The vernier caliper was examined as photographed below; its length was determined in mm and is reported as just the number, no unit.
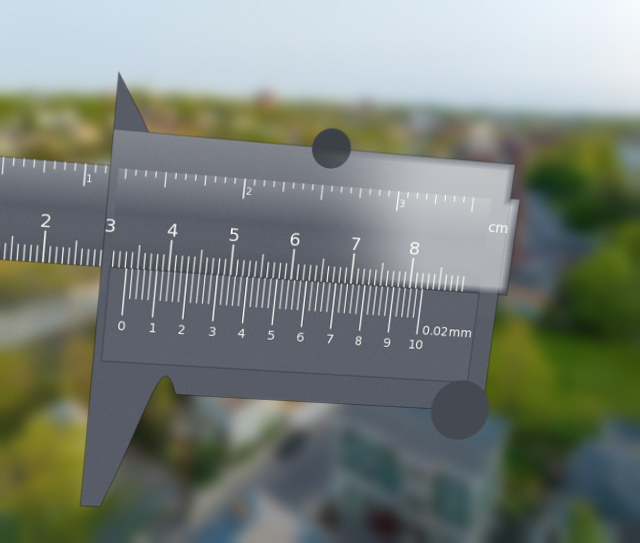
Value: 33.2
